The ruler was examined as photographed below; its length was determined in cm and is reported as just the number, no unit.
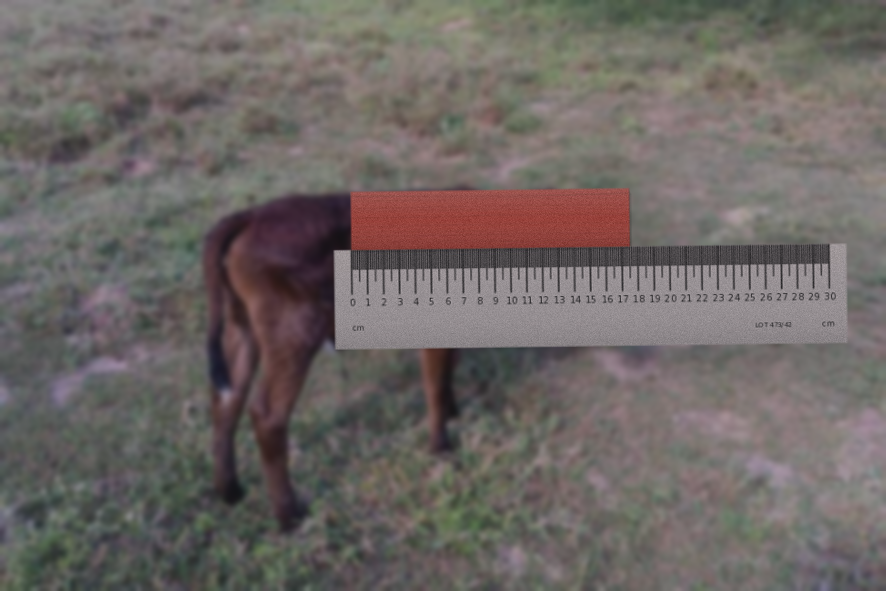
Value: 17.5
